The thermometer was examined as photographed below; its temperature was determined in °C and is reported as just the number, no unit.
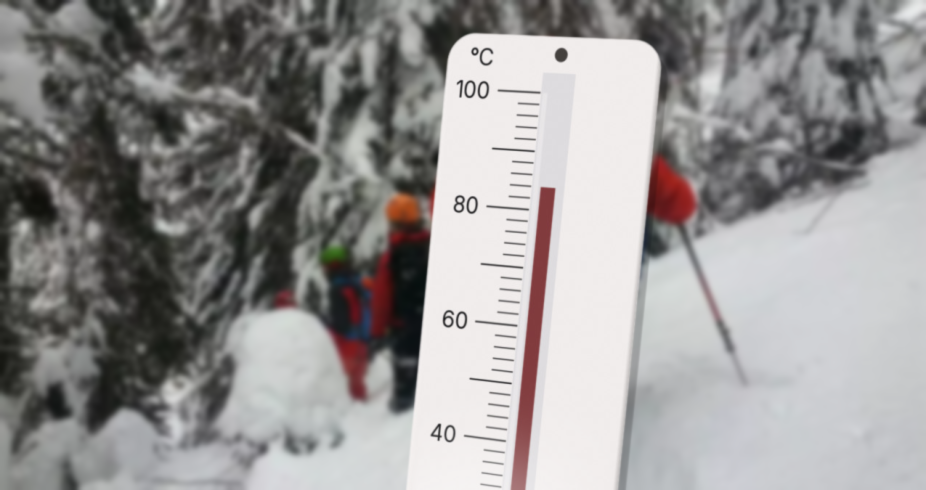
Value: 84
